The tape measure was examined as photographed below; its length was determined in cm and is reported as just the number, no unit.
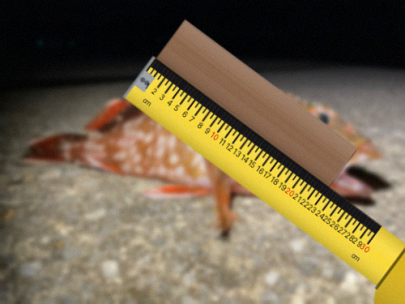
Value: 23
